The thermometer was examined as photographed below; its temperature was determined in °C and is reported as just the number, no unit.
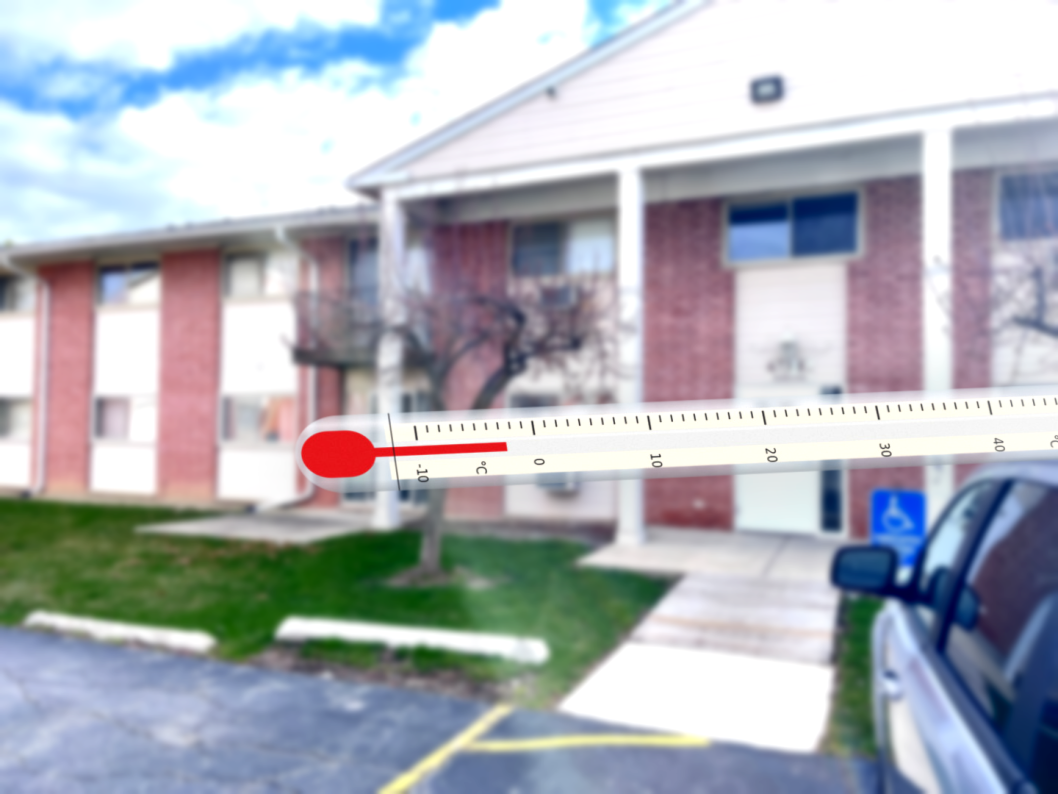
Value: -2.5
